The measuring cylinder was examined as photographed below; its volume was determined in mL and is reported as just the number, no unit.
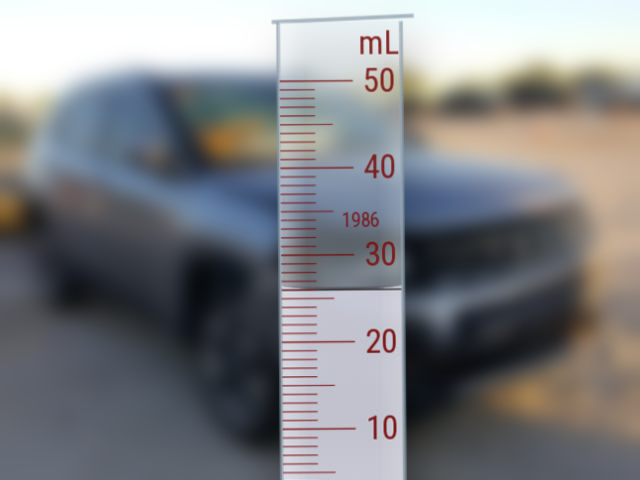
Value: 26
